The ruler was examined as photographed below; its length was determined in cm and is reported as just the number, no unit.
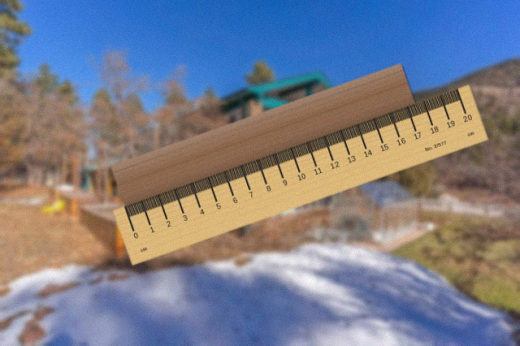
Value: 17.5
